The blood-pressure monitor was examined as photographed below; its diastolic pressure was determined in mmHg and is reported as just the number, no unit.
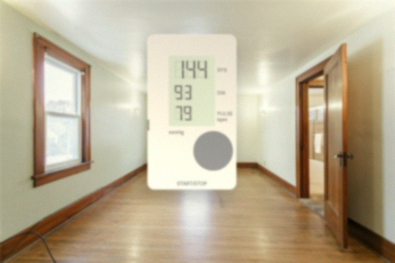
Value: 93
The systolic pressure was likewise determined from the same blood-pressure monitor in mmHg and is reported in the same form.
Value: 144
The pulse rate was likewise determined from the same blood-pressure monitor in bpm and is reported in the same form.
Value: 79
